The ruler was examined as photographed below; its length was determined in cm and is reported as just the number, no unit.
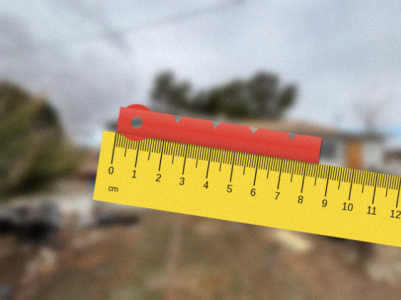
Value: 8.5
